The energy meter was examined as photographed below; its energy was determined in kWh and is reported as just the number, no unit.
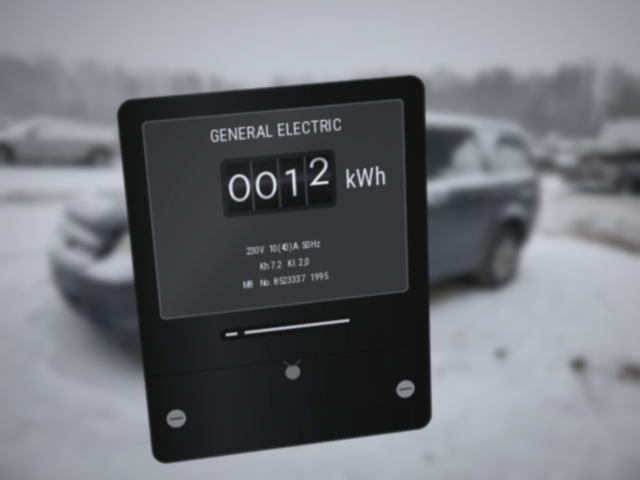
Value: 12
